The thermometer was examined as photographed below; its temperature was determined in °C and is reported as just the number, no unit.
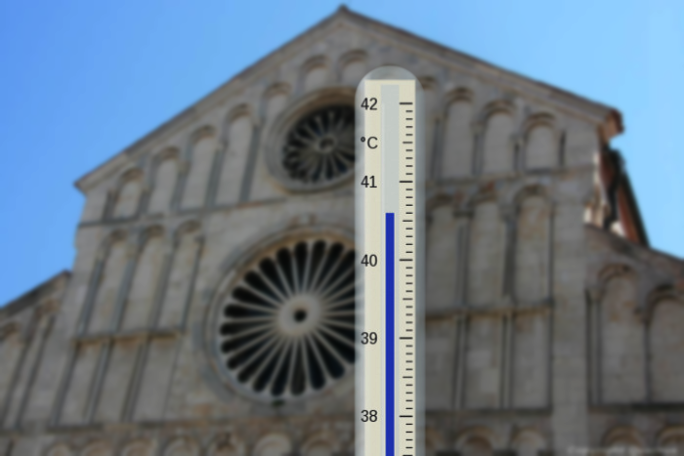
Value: 40.6
